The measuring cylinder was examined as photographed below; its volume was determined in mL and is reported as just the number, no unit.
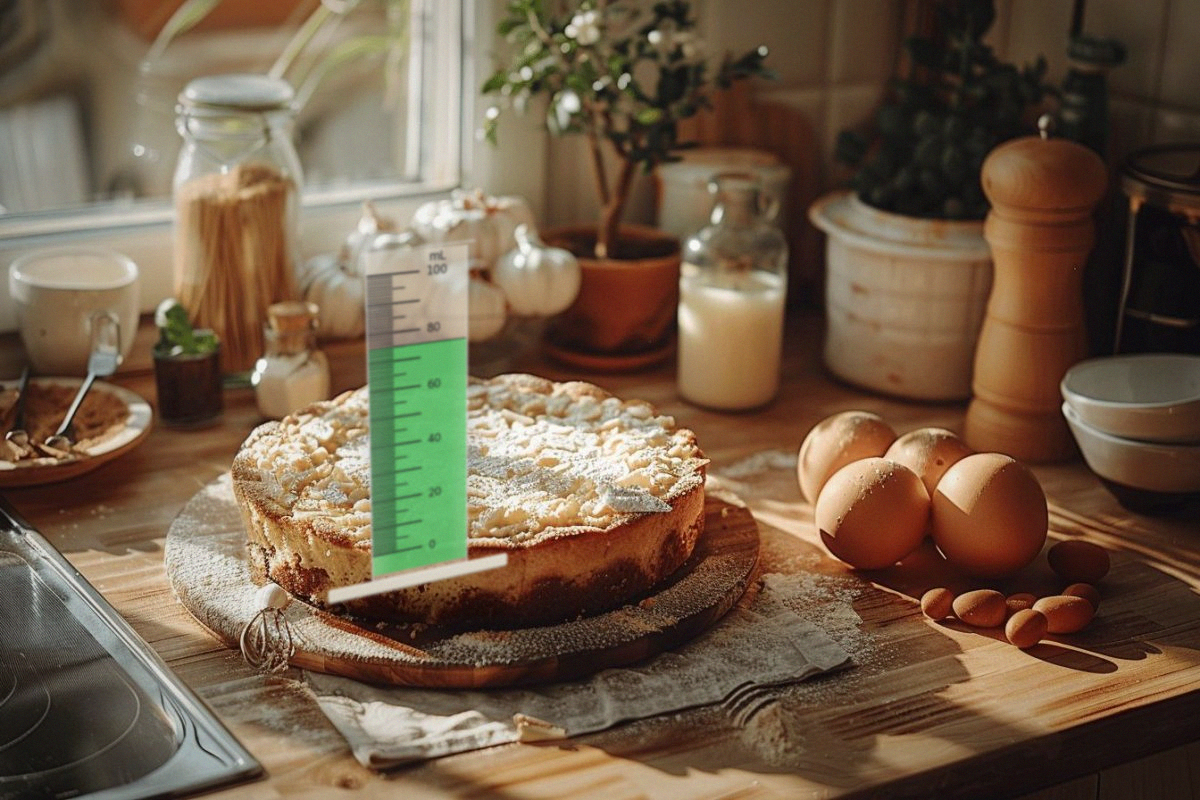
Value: 75
